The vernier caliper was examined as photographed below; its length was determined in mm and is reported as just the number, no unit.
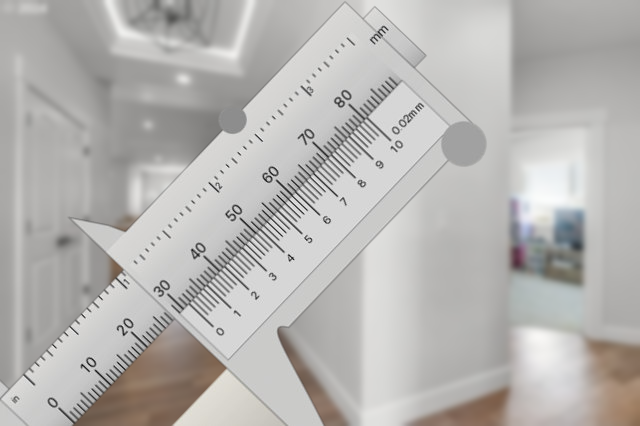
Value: 31.5
